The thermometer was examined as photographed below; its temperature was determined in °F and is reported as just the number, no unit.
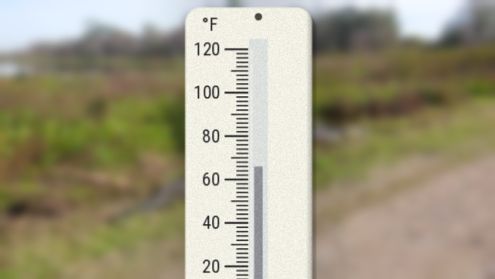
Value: 66
